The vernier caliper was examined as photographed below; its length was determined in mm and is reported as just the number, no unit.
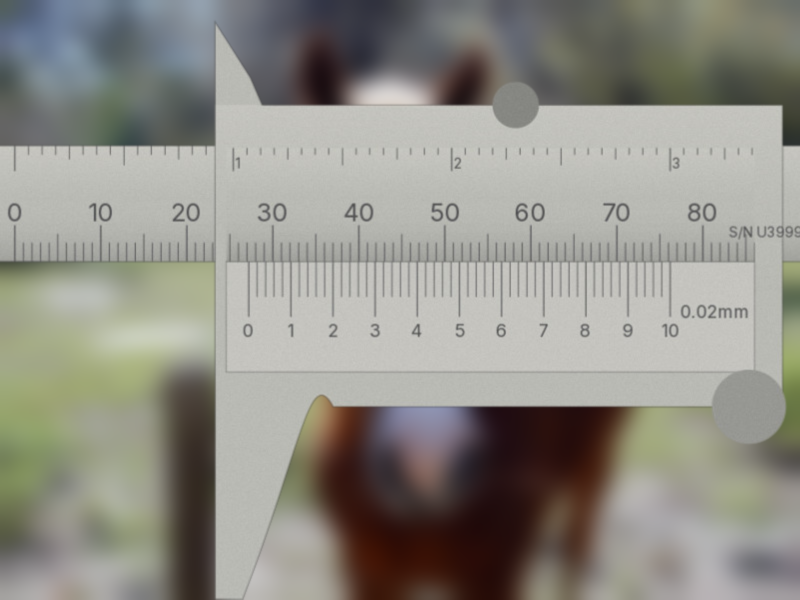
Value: 27.2
